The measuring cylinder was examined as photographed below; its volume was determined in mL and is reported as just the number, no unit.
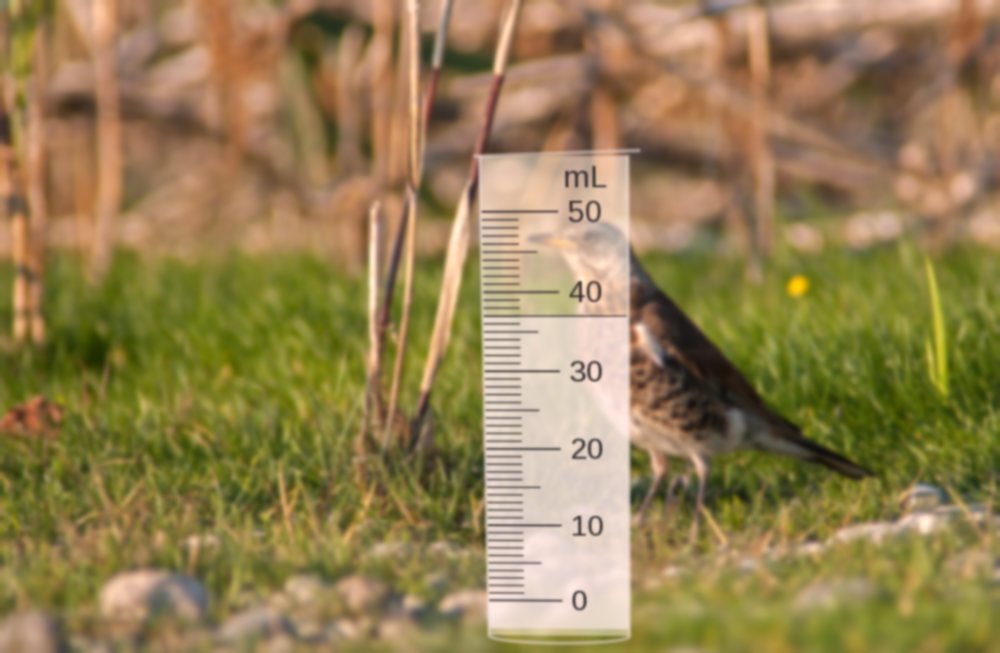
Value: 37
